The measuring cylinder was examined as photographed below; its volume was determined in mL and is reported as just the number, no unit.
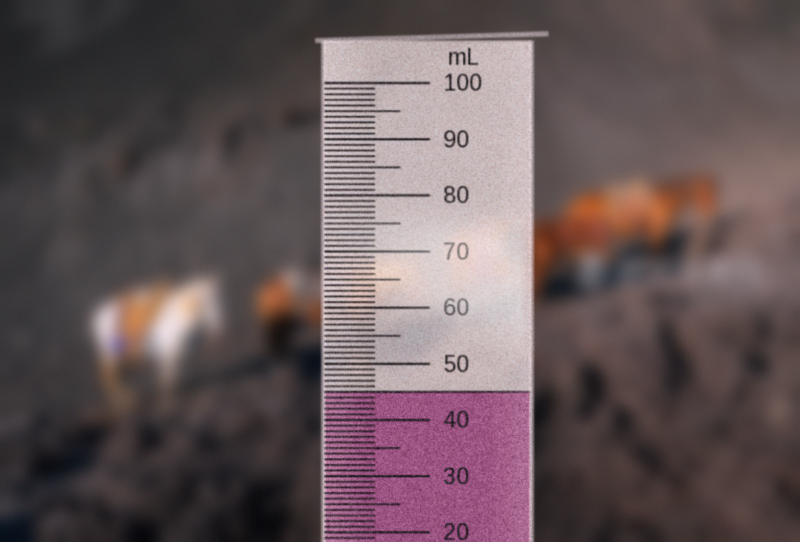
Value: 45
